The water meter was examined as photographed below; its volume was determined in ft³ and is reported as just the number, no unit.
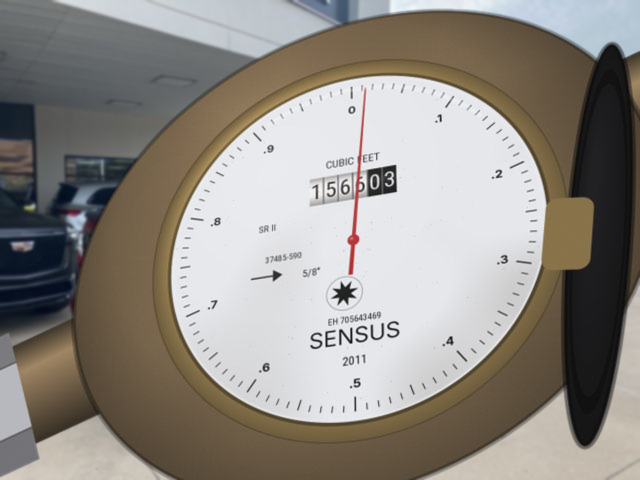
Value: 156603.01
